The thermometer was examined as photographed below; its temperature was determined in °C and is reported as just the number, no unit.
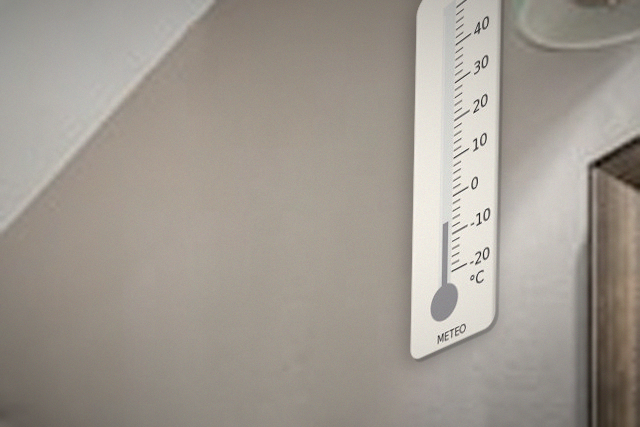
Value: -6
